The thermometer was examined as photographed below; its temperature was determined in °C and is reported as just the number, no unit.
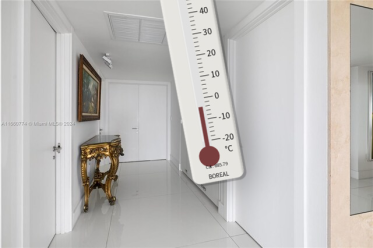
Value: -4
